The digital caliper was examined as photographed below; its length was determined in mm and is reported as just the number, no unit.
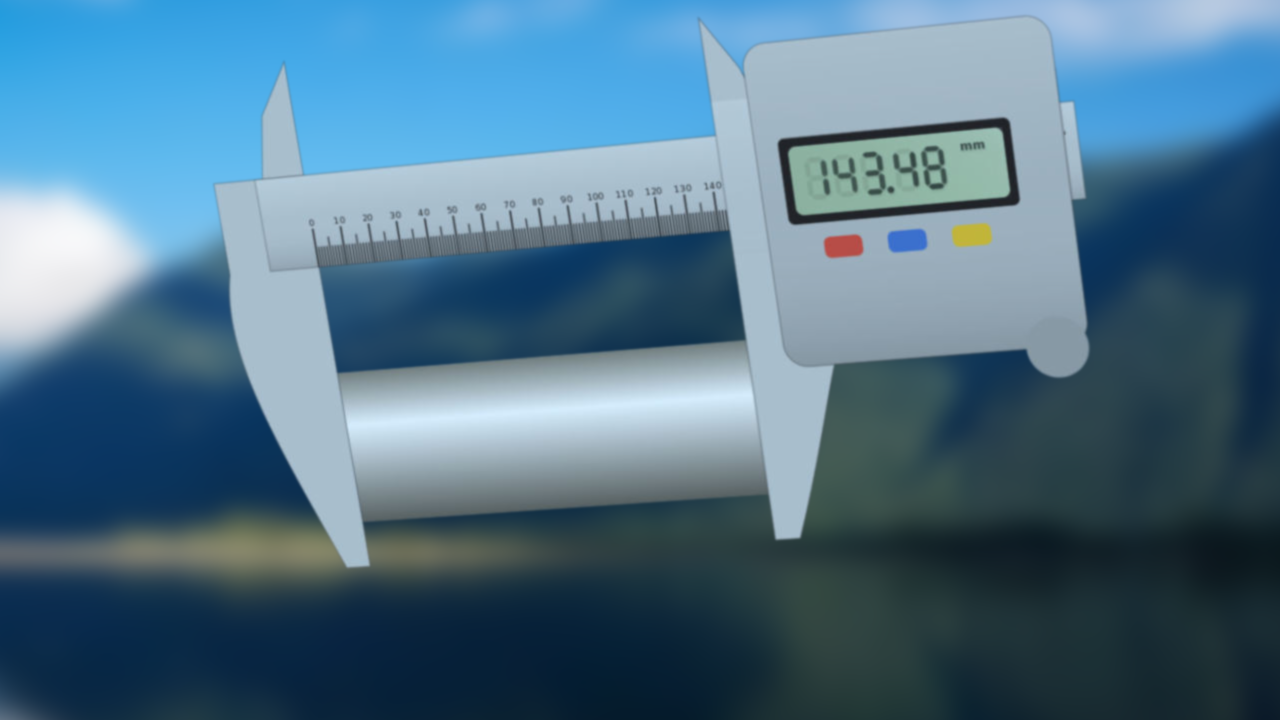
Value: 143.48
